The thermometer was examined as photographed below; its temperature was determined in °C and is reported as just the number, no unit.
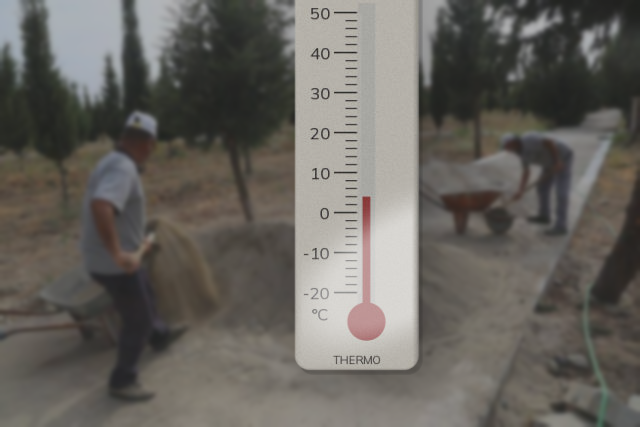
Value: 4
